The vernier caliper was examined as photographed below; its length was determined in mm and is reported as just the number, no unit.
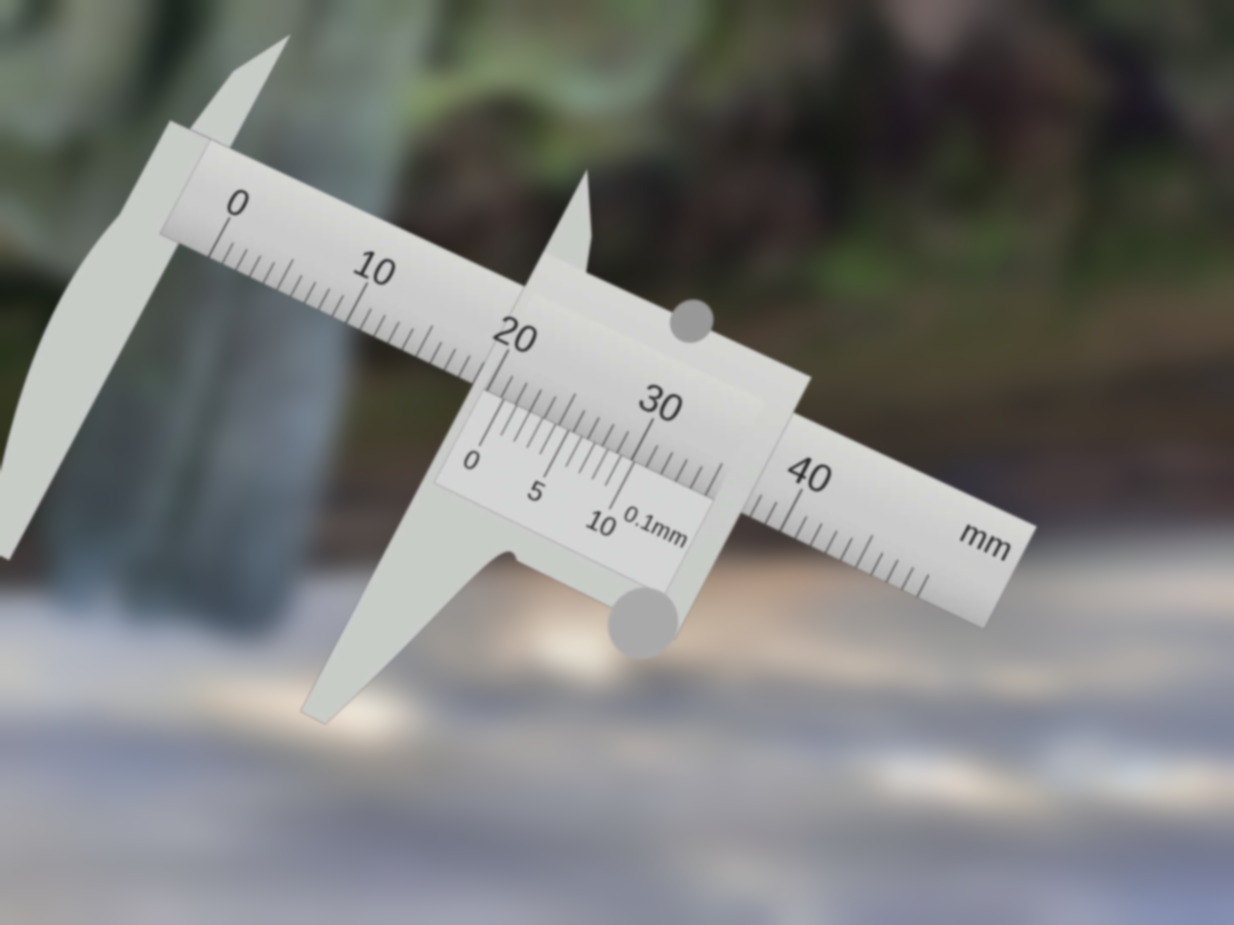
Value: 21.2
